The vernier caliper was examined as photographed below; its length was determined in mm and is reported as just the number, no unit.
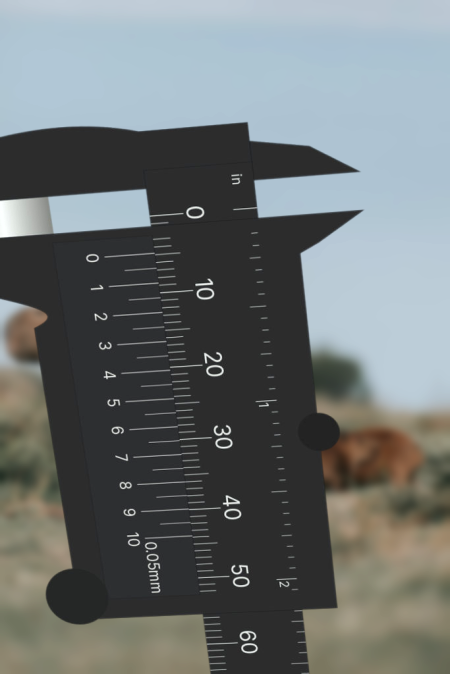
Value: 4.8
